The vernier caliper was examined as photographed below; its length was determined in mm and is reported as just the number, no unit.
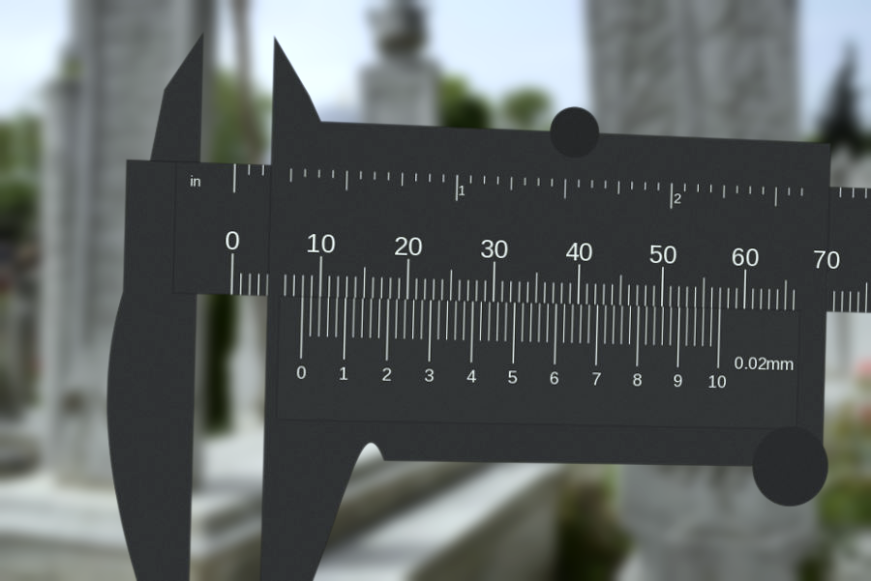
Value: 8.0
